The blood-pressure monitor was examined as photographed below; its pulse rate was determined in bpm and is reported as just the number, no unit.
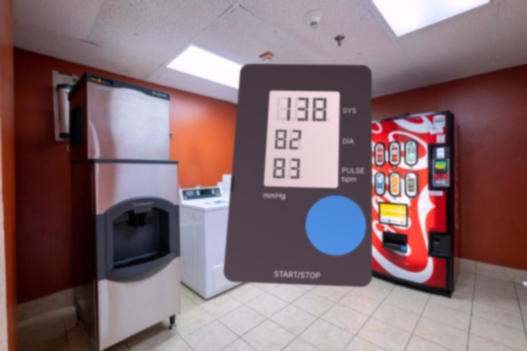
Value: 83
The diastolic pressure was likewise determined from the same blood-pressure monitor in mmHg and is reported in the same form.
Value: 82
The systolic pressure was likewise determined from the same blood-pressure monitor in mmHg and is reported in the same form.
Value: 138
